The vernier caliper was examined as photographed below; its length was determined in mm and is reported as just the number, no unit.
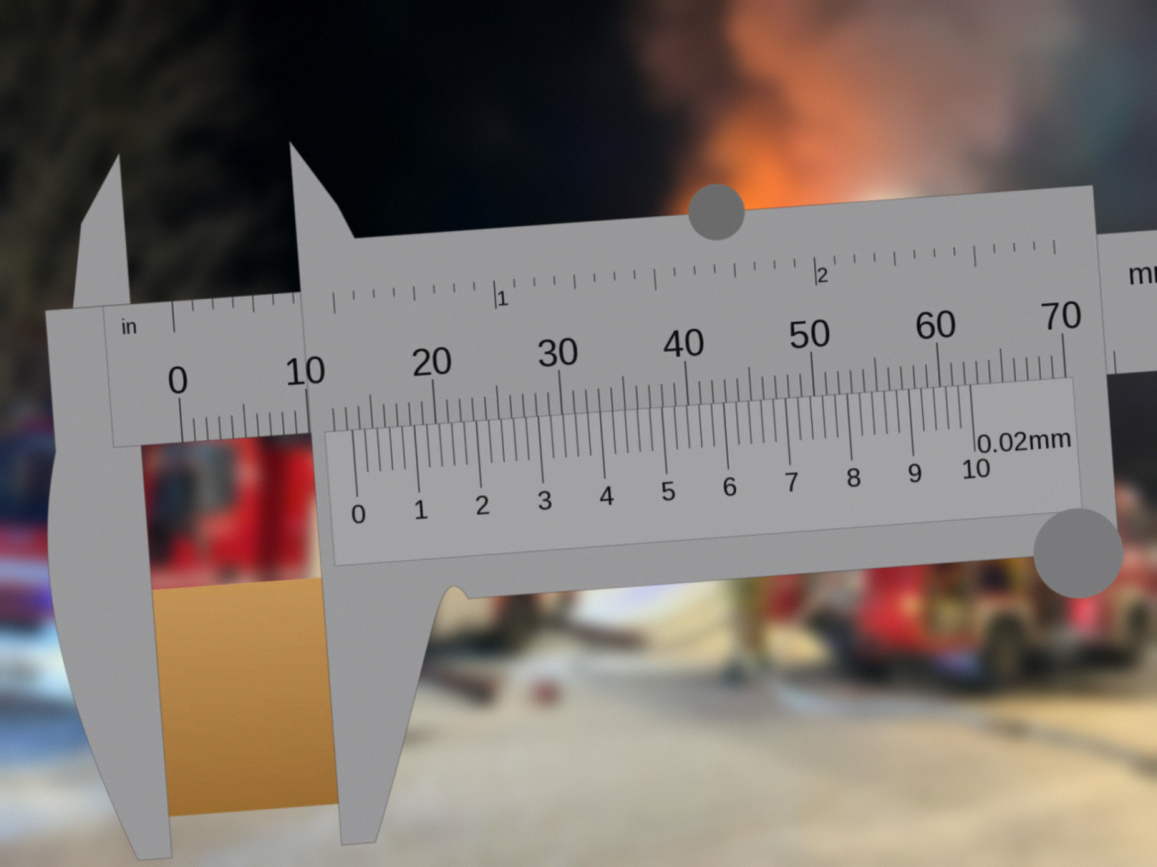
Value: 13.4
